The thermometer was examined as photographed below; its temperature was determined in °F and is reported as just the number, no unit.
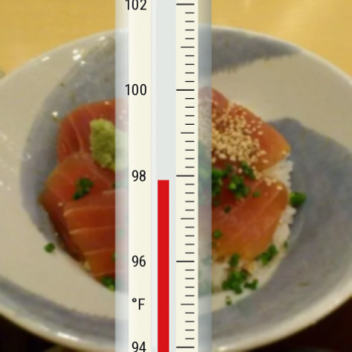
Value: 97.9
